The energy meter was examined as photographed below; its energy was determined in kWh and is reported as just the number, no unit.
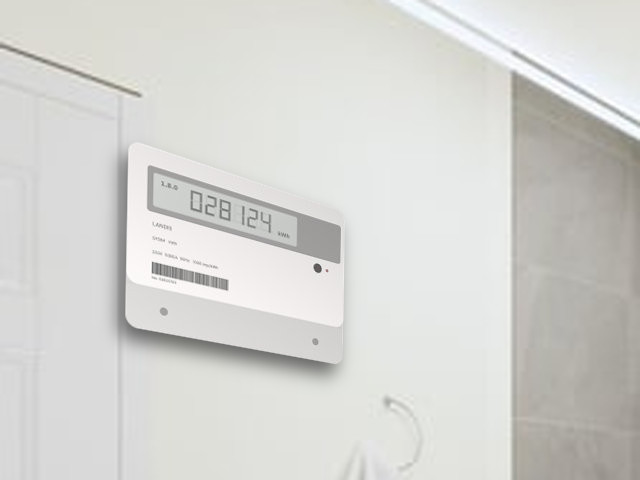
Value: 28124
